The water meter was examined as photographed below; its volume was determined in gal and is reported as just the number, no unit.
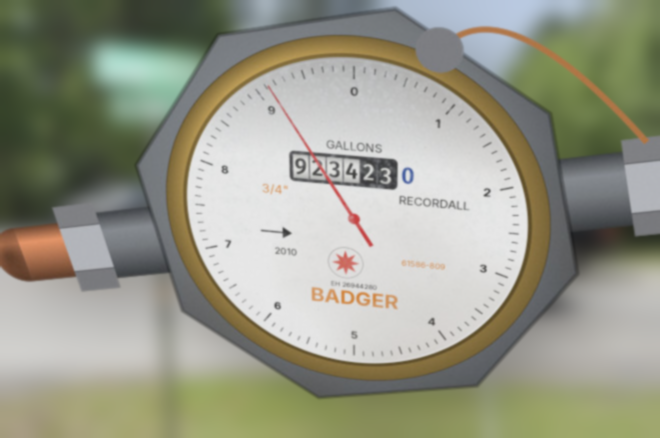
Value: 9234229.1
